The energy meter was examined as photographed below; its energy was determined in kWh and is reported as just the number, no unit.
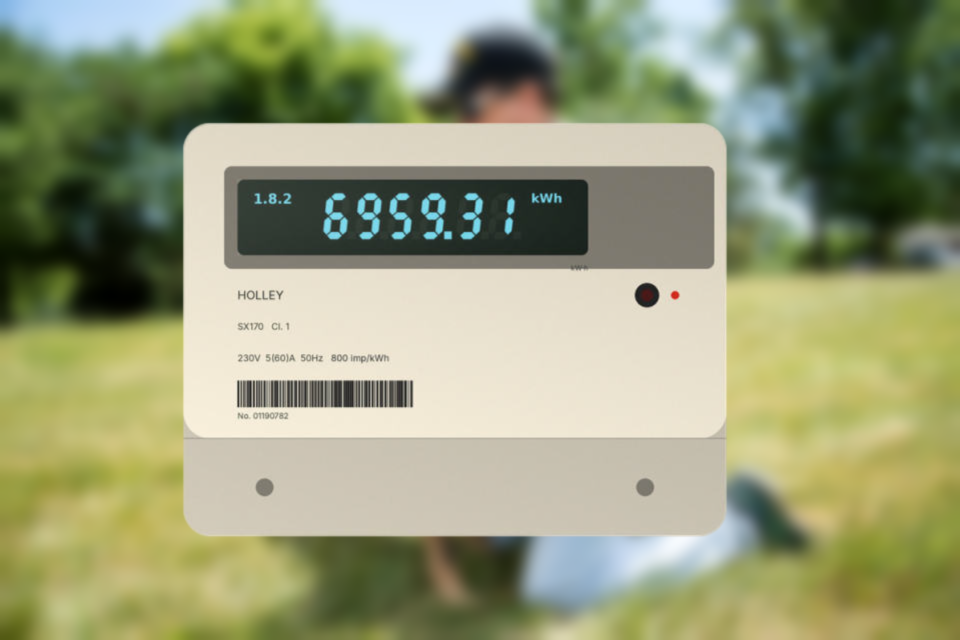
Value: 6959.31
